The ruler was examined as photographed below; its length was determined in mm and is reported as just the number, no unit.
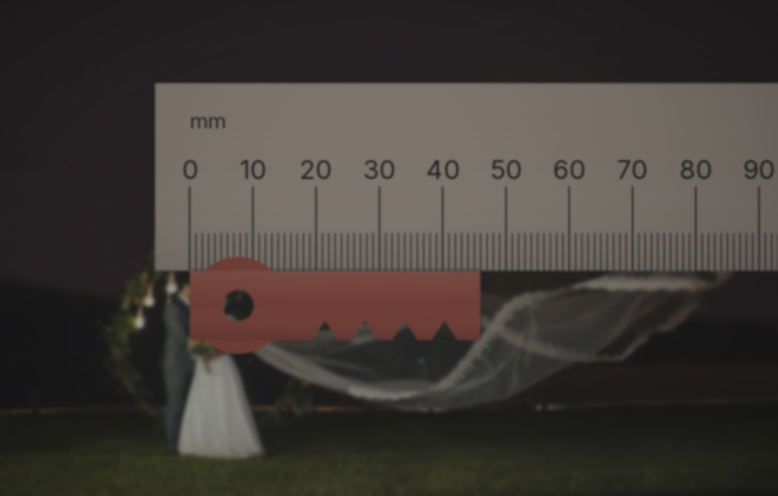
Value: 46
